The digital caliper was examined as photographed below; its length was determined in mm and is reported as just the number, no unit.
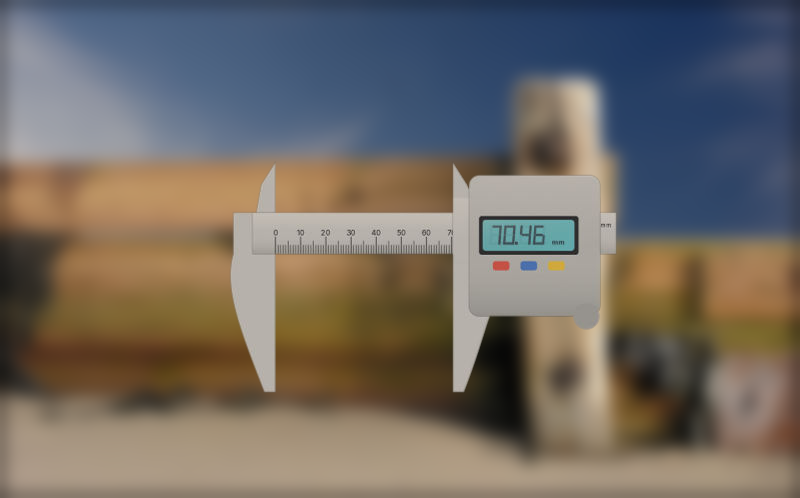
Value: 70.46
